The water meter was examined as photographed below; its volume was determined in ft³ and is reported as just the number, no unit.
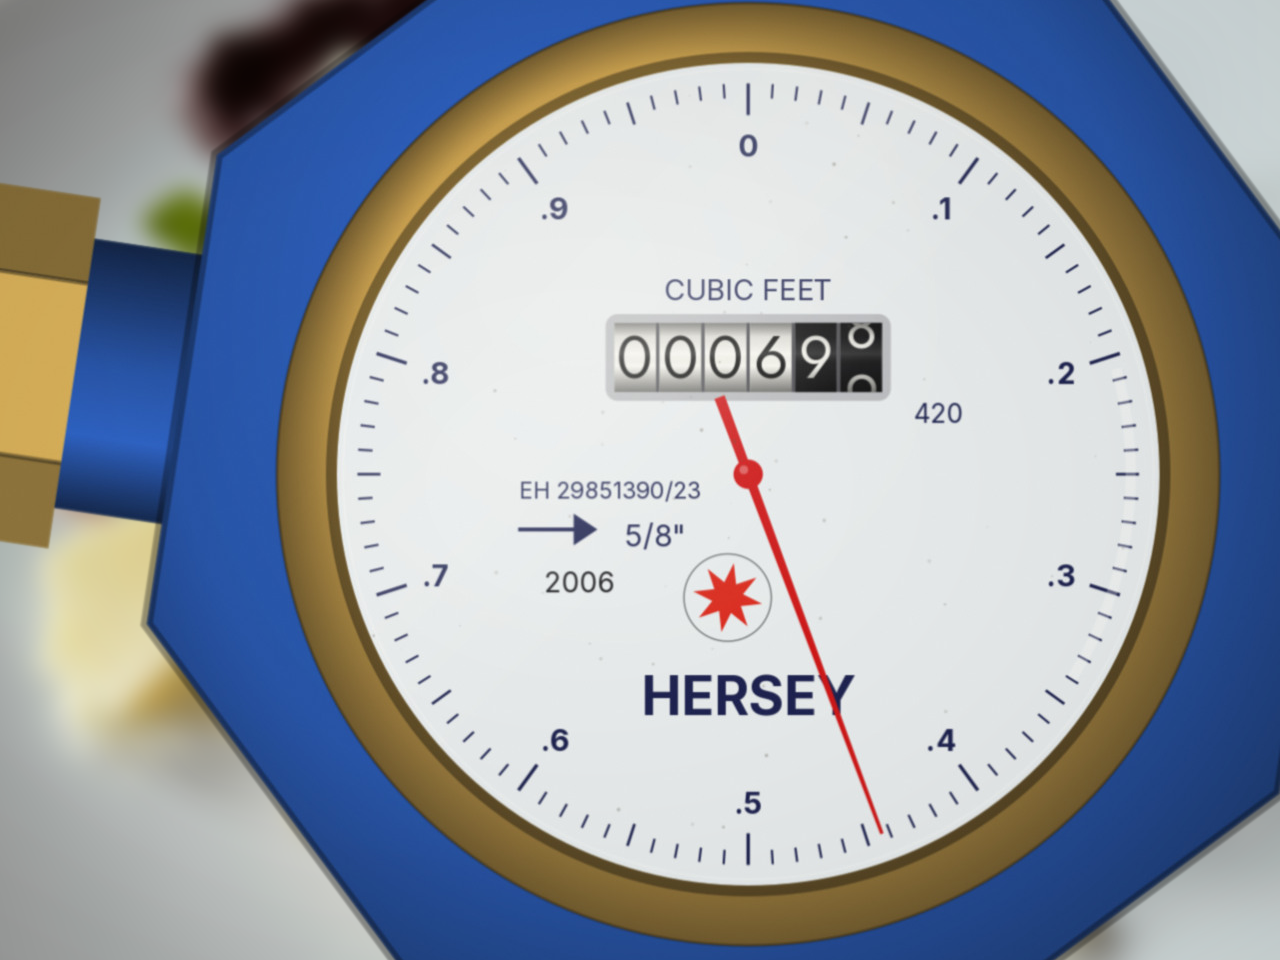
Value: 698.44
